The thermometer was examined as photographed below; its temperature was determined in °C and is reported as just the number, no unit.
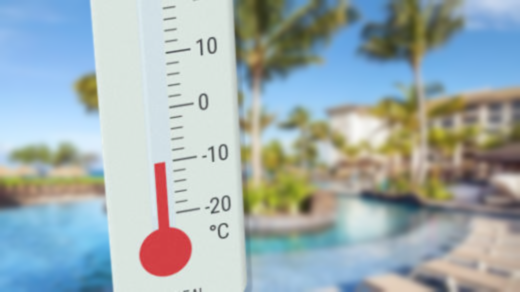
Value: -10
